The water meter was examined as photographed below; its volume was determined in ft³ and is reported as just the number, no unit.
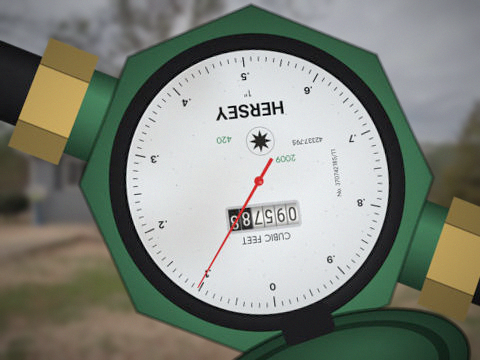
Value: 95788.10
